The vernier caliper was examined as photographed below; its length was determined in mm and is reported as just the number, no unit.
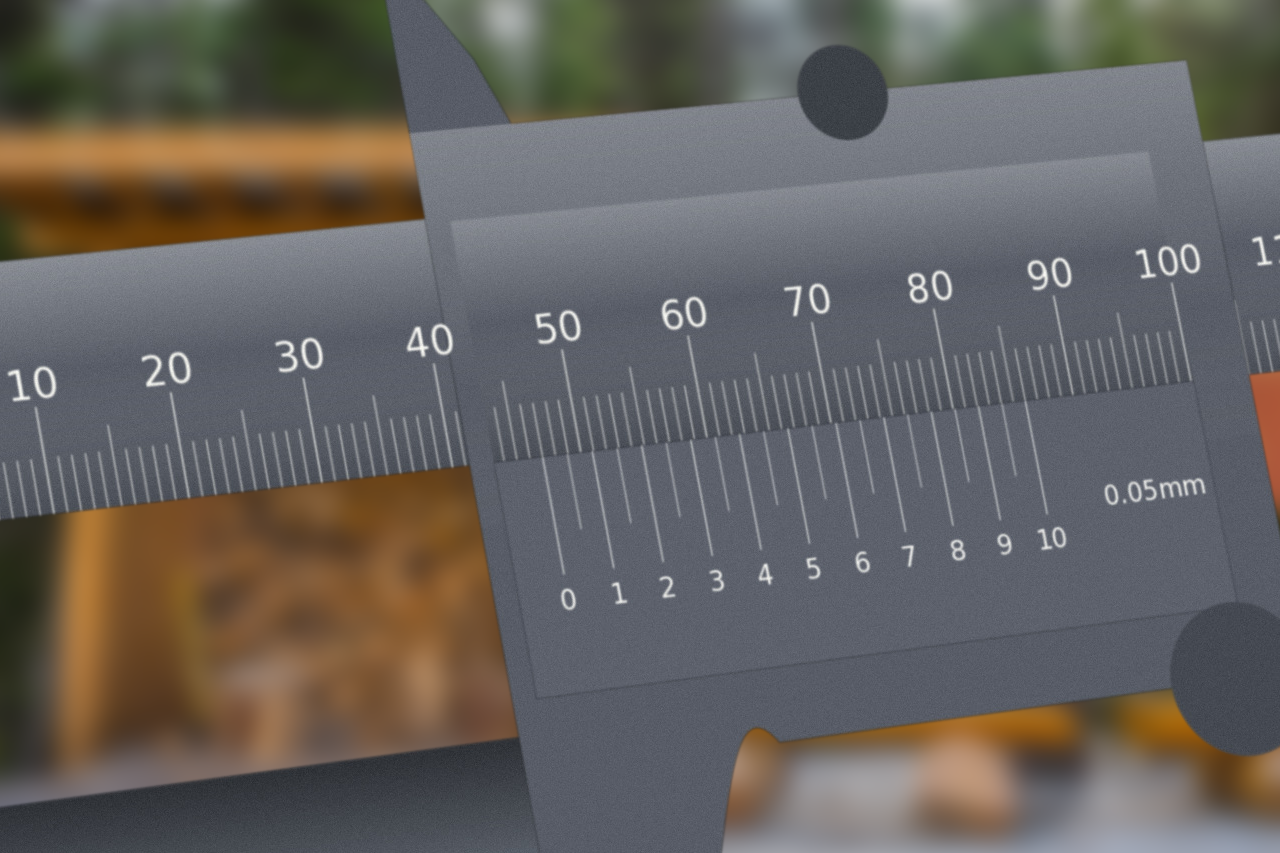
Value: 47.0
